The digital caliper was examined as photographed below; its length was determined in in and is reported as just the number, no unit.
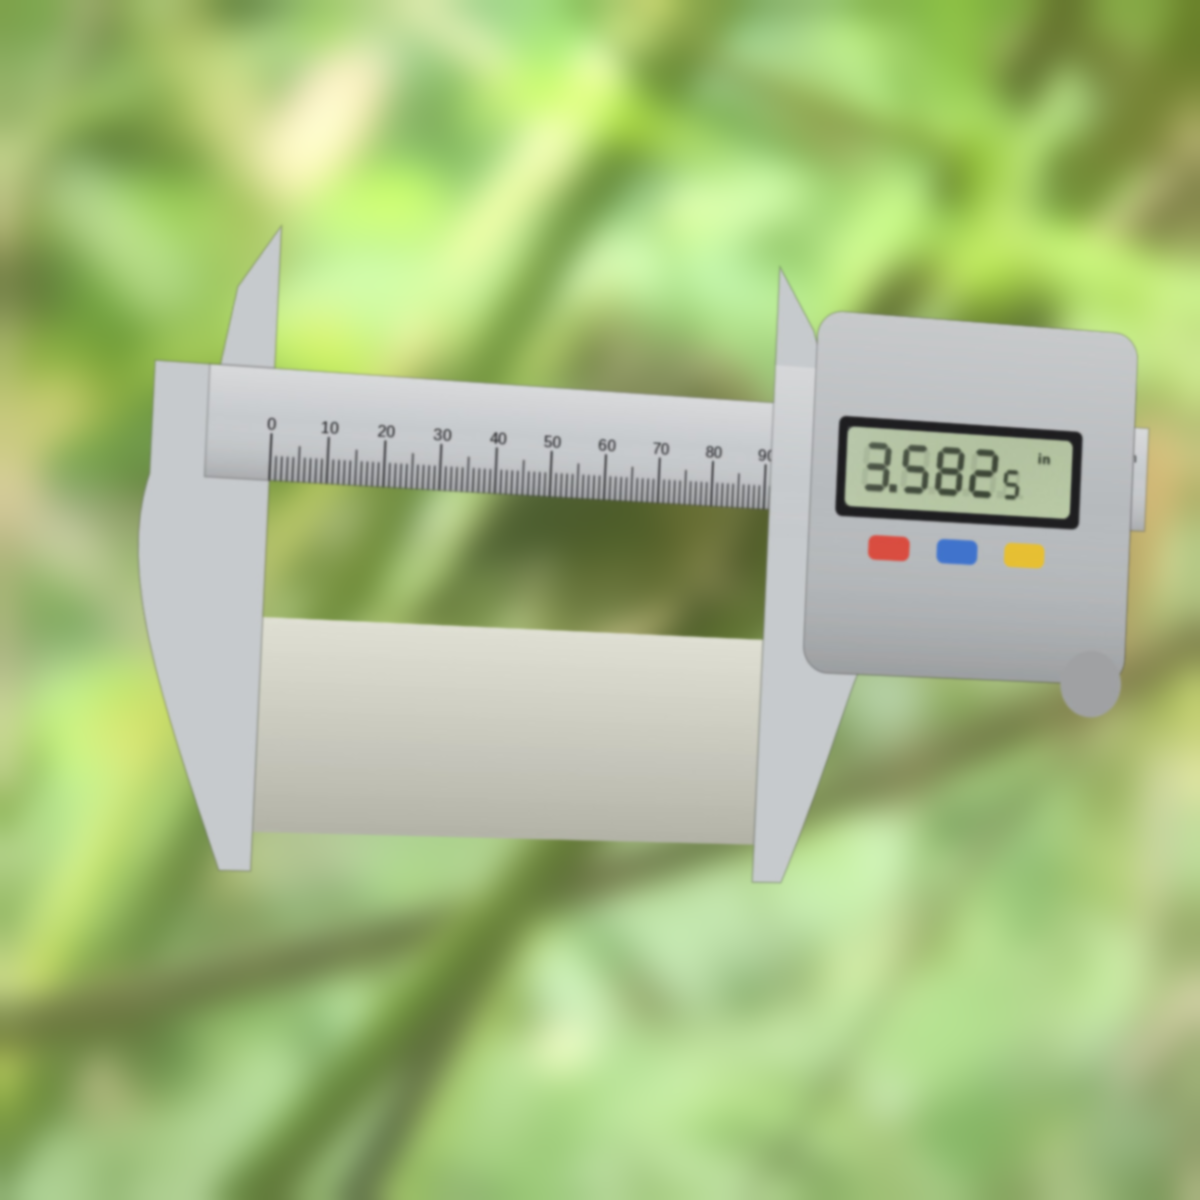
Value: 3.5825
